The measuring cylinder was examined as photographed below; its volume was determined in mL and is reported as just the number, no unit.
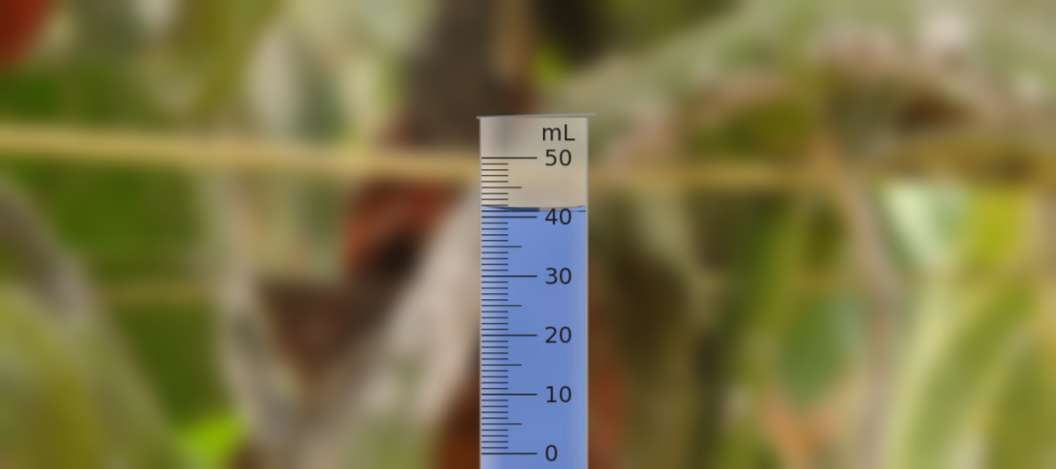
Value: 41
